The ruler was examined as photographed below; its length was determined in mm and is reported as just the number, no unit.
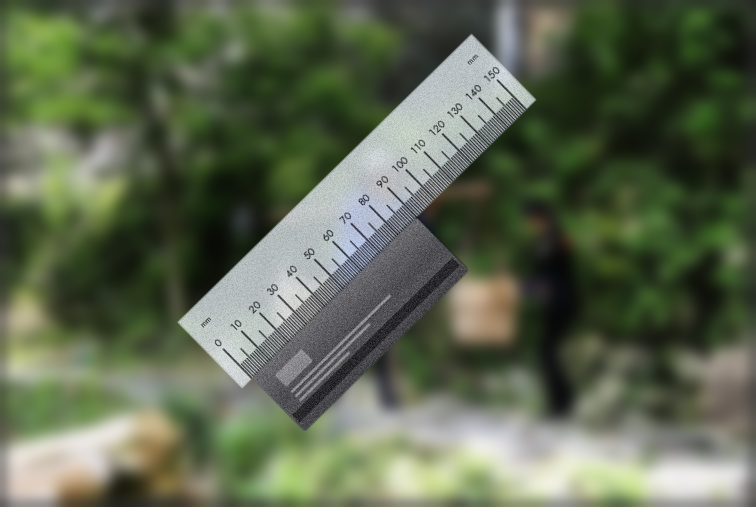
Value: 90
